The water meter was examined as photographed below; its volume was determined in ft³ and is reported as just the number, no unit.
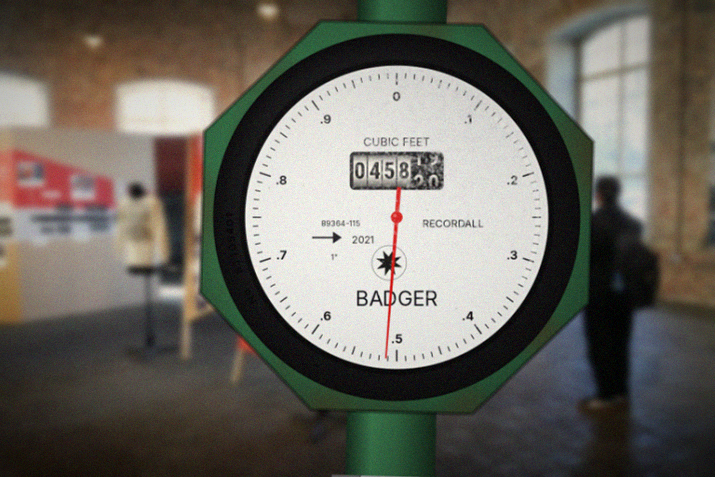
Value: 45819.51
